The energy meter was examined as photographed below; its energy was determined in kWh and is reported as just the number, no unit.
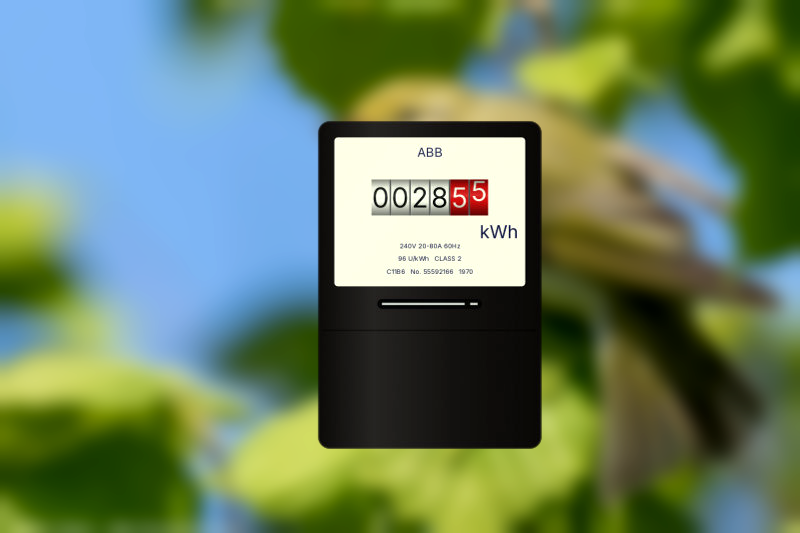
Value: 28.55
